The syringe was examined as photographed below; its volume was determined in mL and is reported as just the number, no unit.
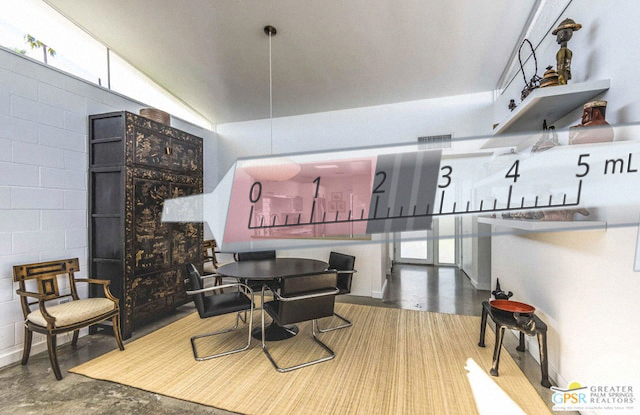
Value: 1.9
